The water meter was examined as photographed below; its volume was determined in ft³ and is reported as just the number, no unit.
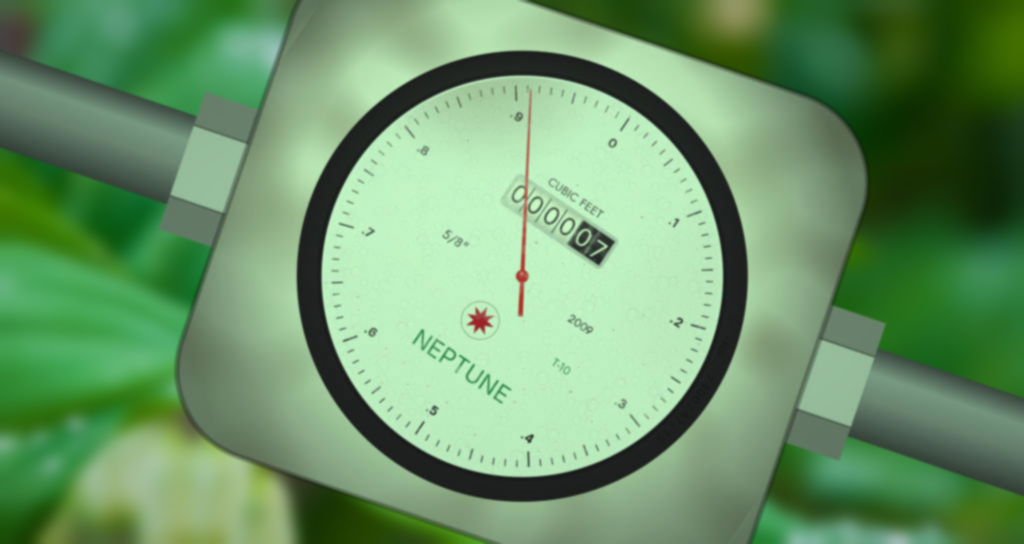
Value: 6.91
